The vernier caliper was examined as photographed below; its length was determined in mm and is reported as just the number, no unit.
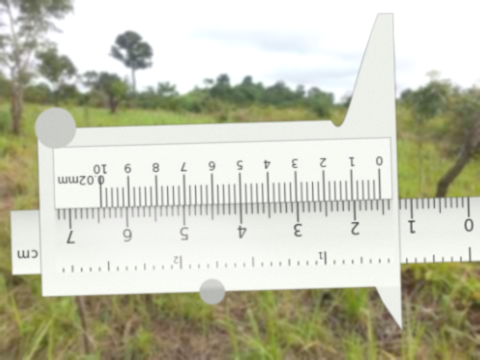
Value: 15.5
